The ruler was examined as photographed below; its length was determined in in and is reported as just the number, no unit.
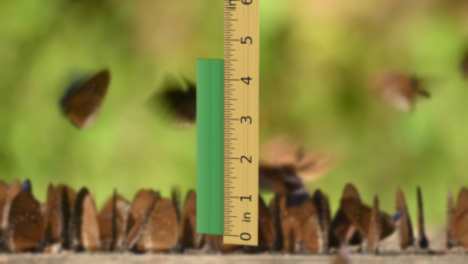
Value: 4.5
